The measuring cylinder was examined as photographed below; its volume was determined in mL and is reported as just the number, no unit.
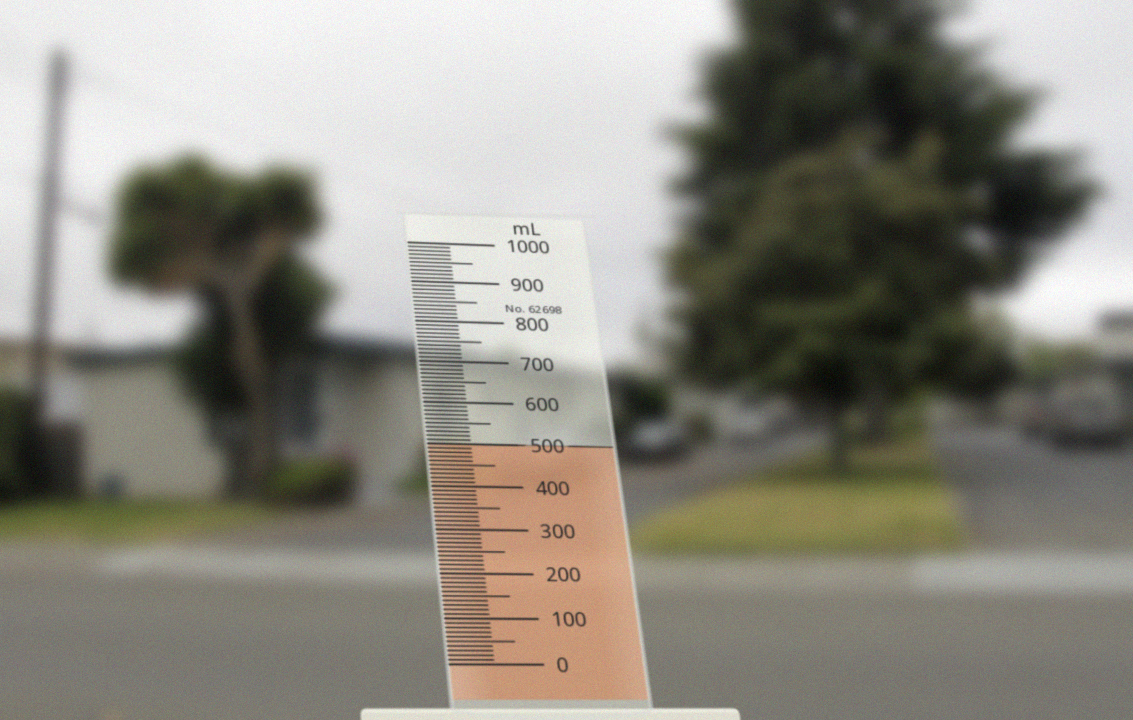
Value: 500
